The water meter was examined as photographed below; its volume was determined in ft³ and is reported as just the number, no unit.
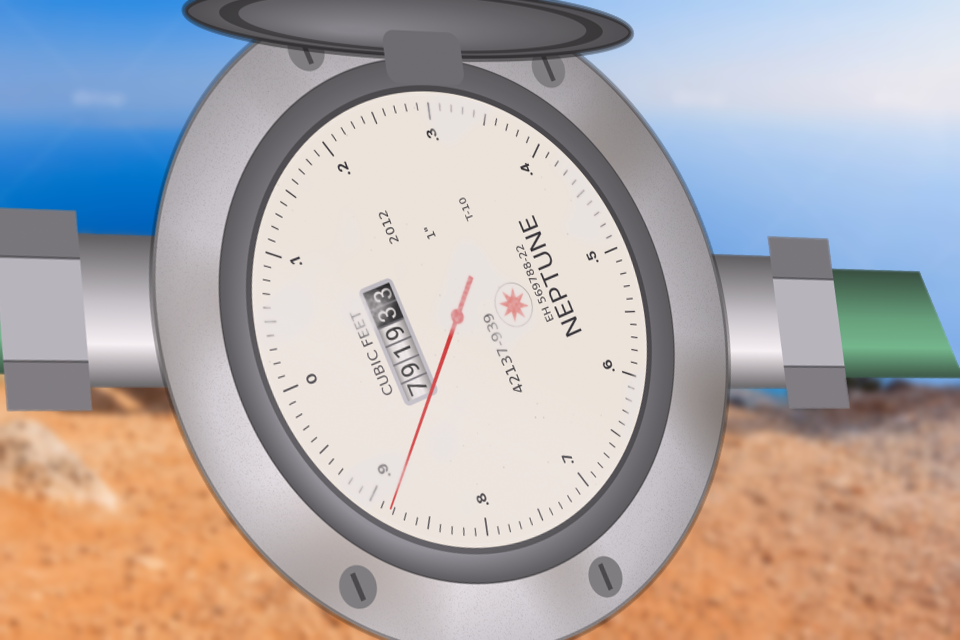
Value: 791932.88
